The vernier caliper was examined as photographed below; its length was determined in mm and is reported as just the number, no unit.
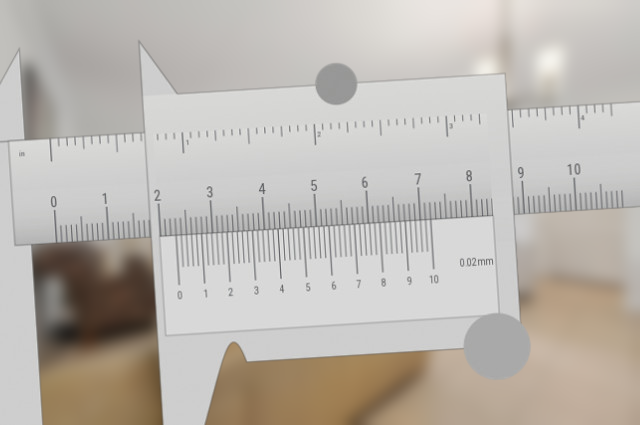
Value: 23.0
